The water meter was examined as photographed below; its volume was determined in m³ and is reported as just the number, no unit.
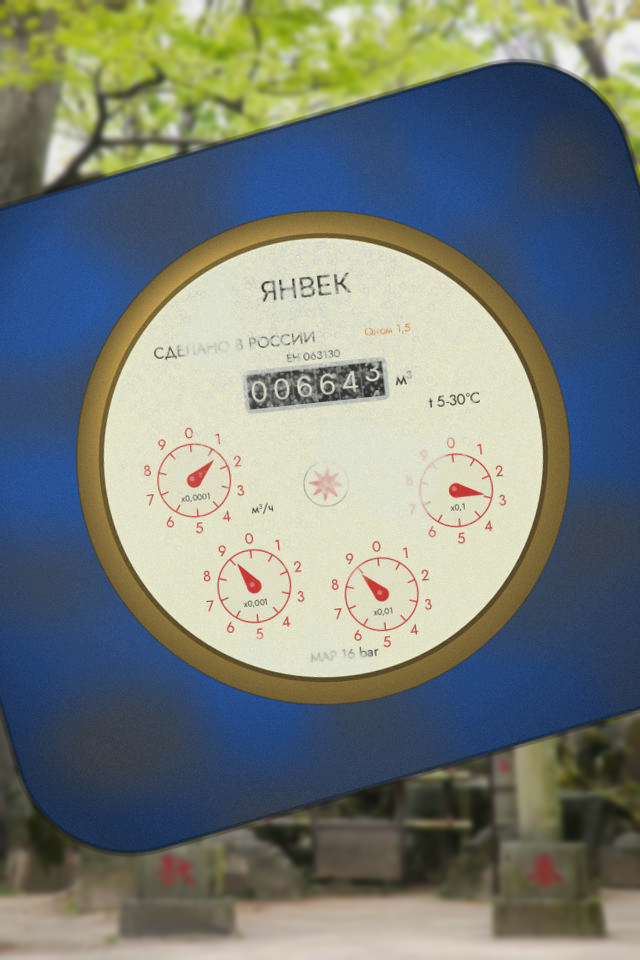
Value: 6643.2891
